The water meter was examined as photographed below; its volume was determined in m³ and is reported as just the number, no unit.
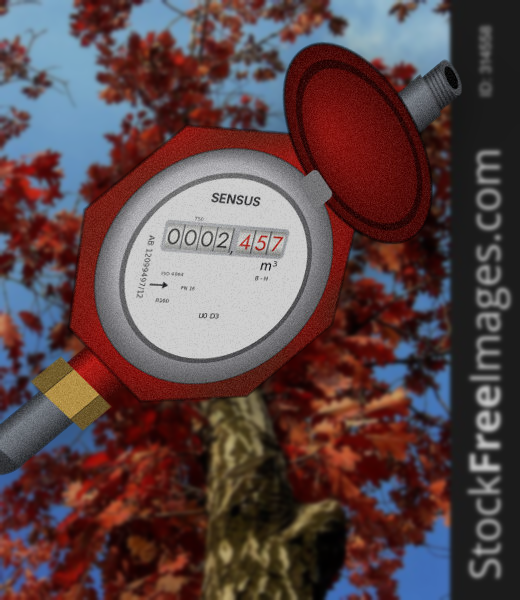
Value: 2.457
